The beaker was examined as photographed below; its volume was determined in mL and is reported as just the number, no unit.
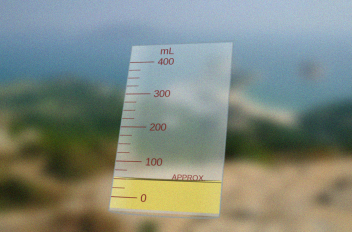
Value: 50
